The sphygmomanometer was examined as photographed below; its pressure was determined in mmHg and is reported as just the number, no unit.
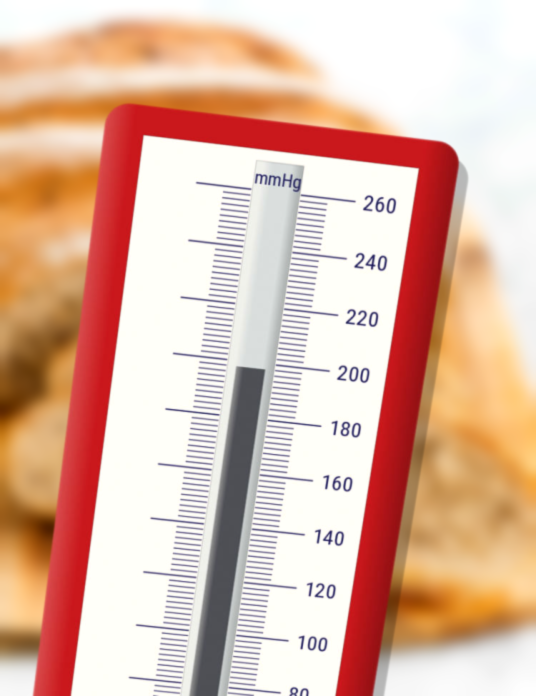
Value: 198
